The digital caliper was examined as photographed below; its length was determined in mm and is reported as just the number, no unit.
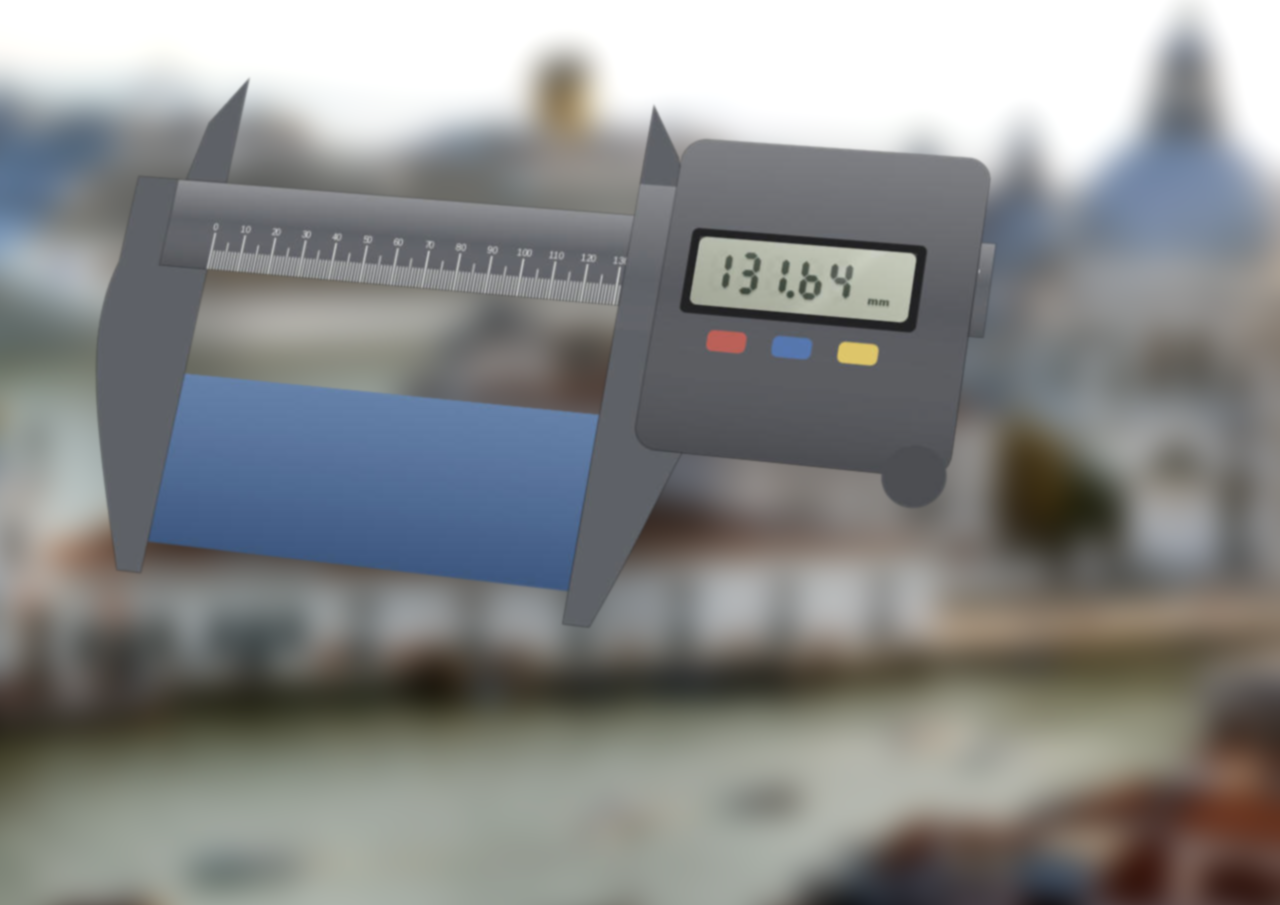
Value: 131.64
